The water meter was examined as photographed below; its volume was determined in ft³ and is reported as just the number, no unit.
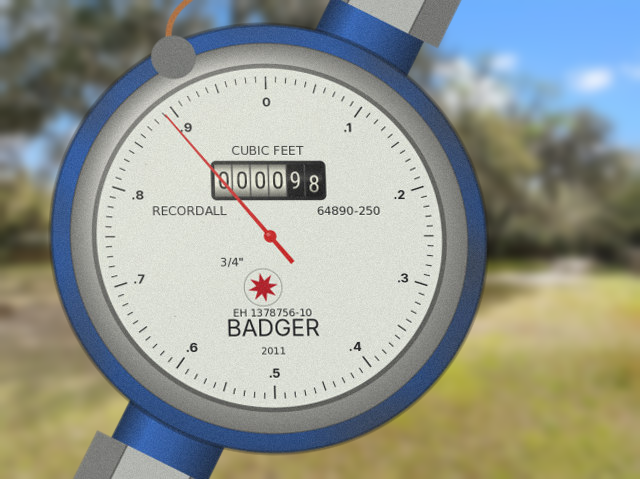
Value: 97.89
